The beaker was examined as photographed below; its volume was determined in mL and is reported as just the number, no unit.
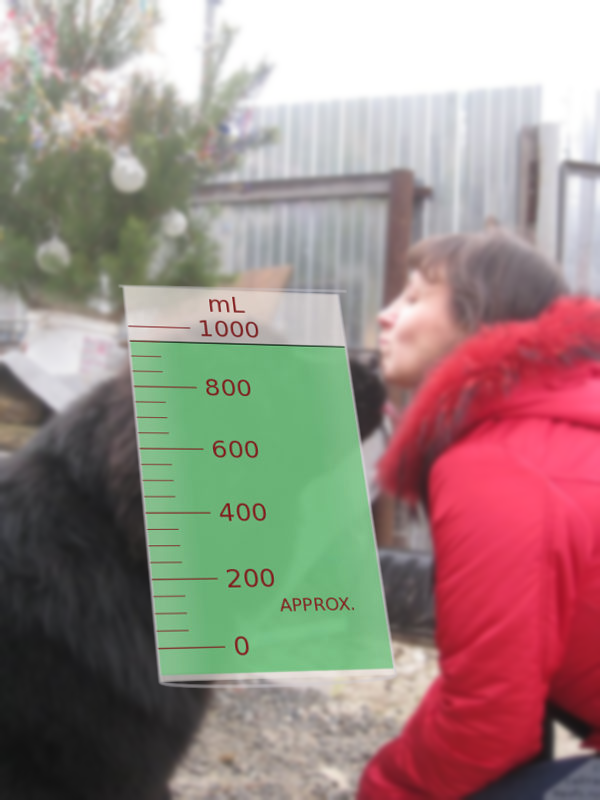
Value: 950
